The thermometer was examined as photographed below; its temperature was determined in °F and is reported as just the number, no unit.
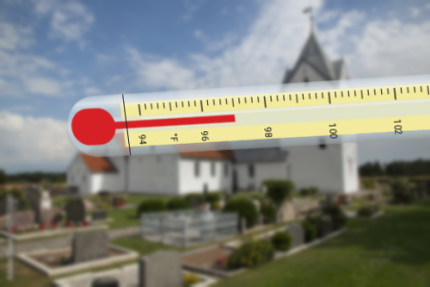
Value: 97
